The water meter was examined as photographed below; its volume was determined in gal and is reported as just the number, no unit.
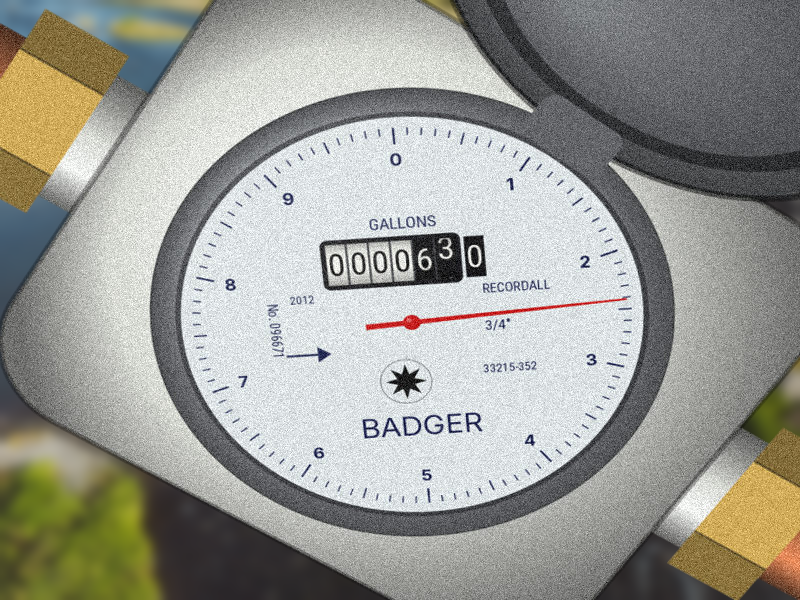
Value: 632.4
